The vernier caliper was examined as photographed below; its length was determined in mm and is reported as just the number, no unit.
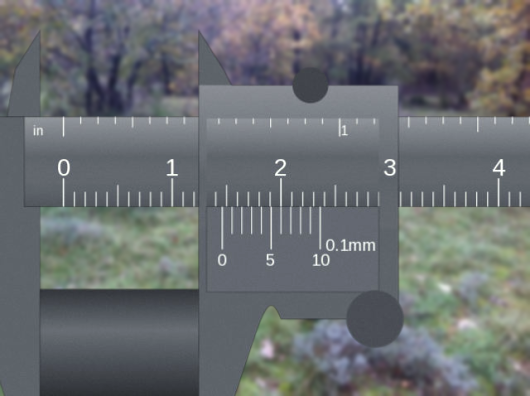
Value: 14.6
